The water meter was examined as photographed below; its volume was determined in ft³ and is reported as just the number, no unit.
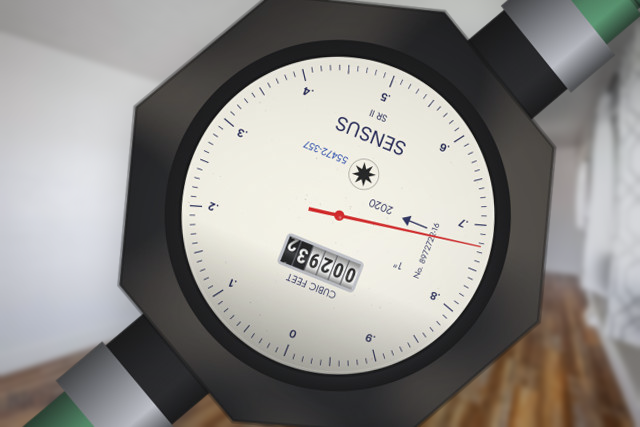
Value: 2931.72
